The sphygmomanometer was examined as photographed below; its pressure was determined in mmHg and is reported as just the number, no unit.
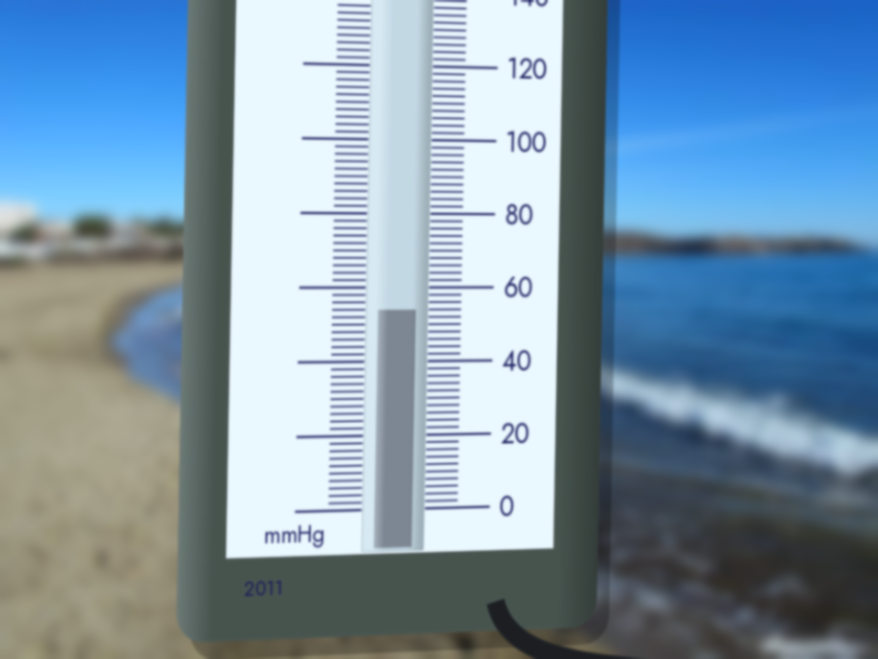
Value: 54
